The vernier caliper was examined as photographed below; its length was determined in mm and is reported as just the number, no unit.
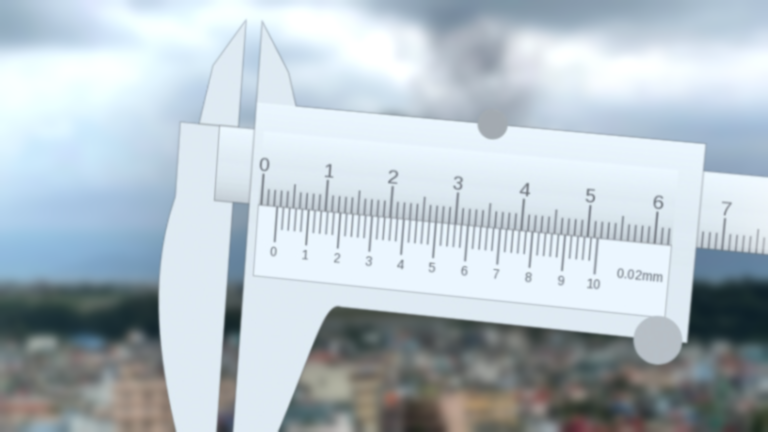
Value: 2.5
